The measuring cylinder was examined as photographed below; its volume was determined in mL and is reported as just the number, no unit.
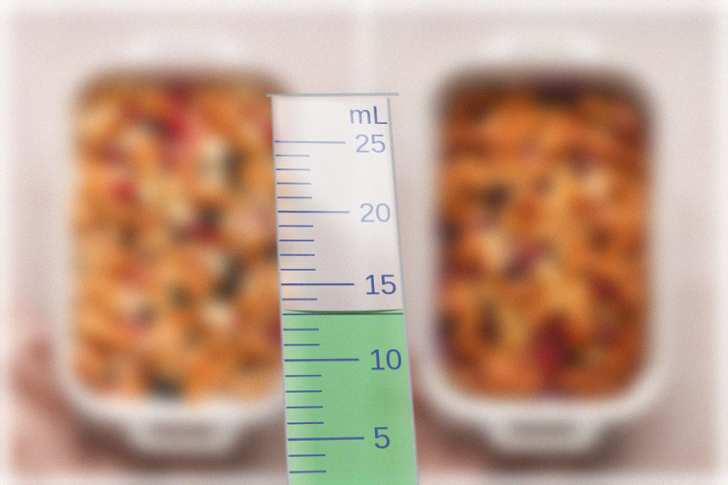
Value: 13
